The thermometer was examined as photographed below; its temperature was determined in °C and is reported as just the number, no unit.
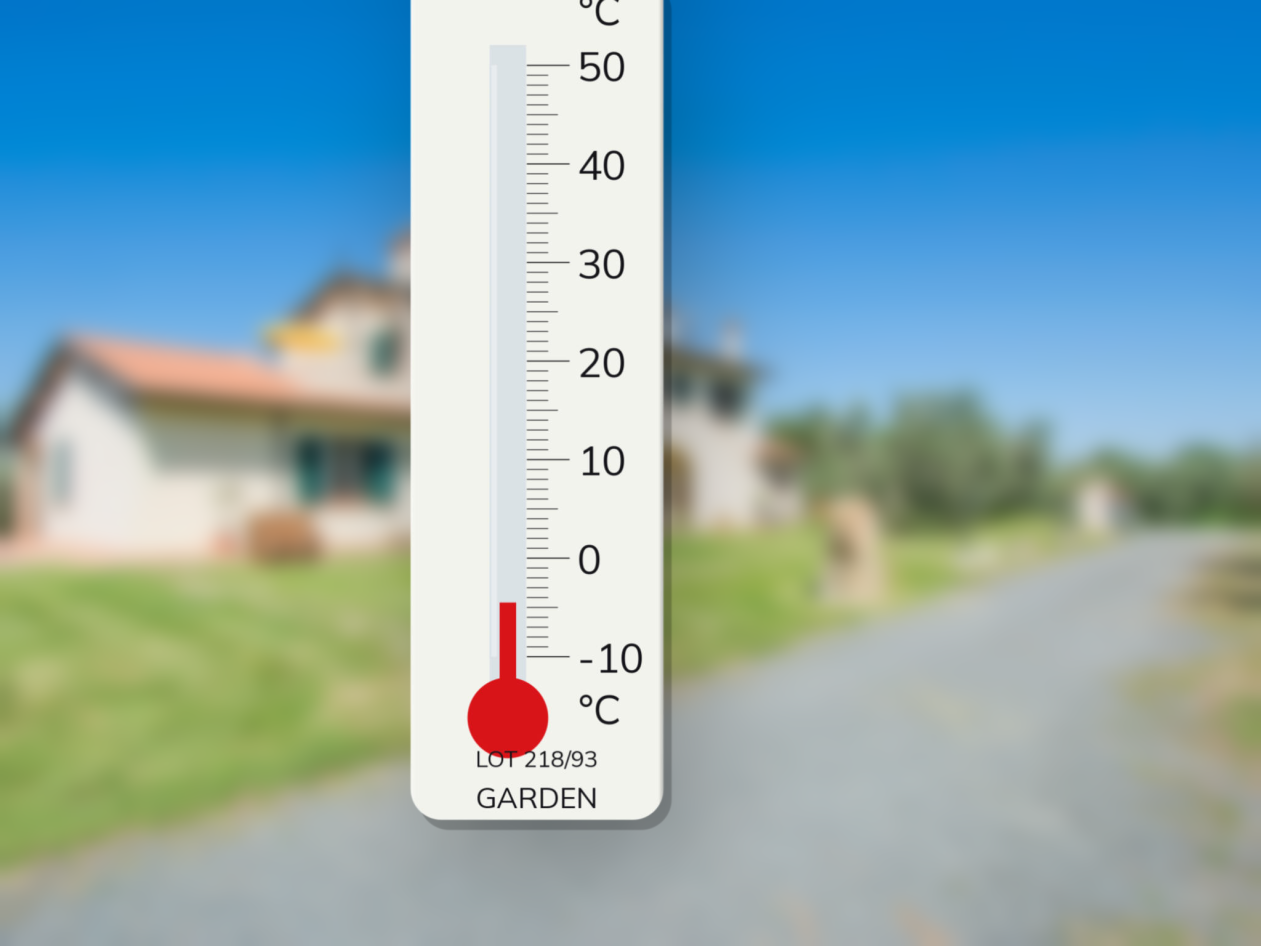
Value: -4.5
